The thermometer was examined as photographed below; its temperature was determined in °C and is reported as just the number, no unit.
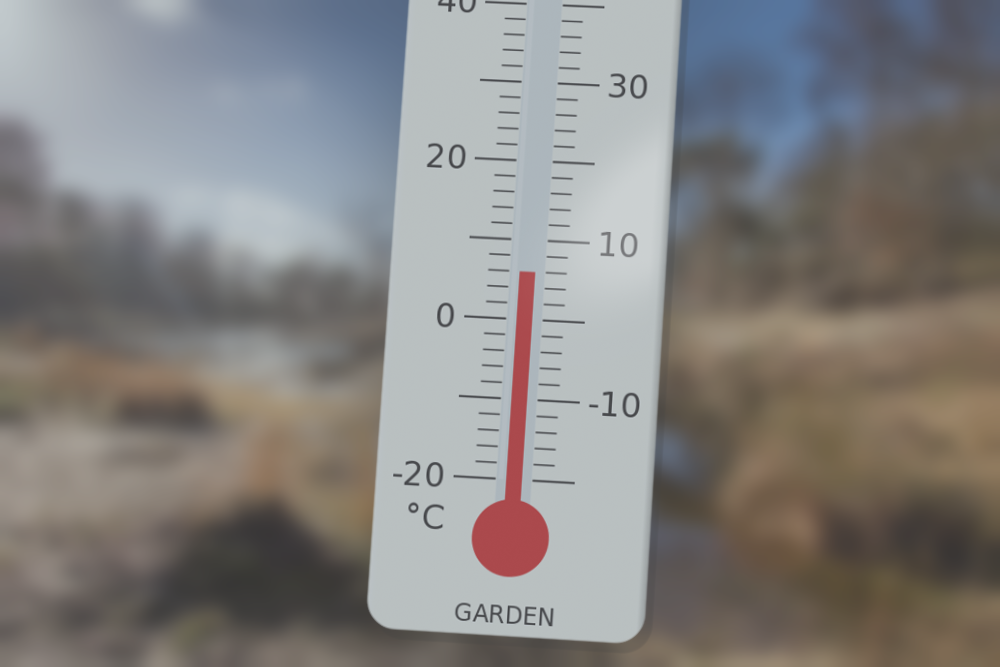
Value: 6
